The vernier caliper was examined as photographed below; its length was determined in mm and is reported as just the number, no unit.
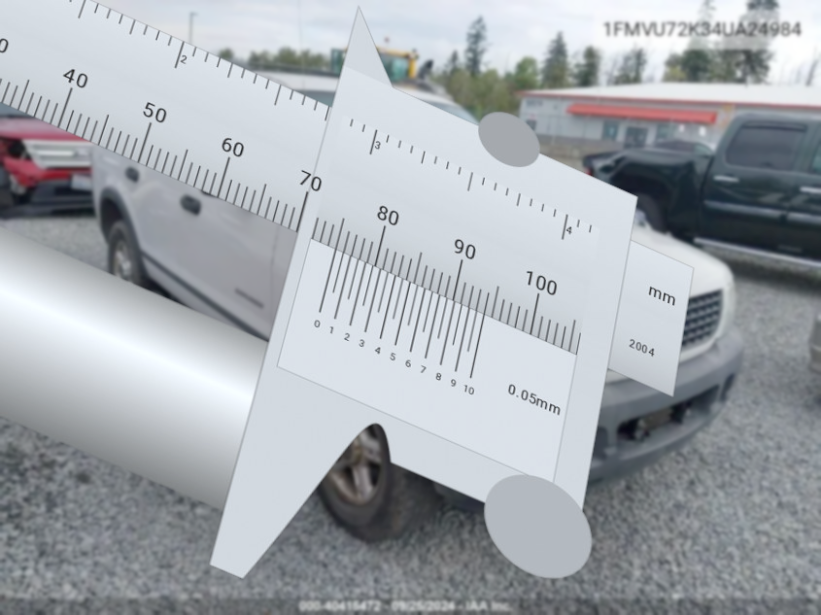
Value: 75.0
